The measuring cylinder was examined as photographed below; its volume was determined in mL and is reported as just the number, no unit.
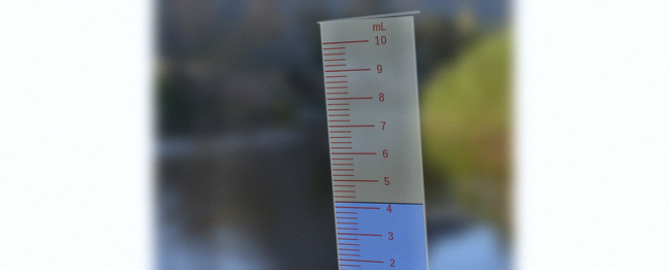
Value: 4.2
